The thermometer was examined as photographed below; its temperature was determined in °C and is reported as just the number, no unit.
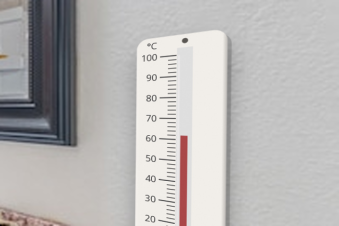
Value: 62
